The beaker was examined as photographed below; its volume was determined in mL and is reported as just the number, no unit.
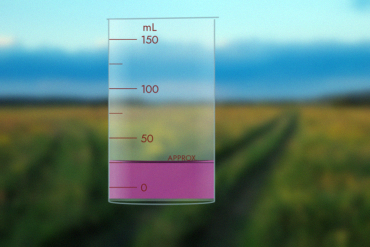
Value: 25
